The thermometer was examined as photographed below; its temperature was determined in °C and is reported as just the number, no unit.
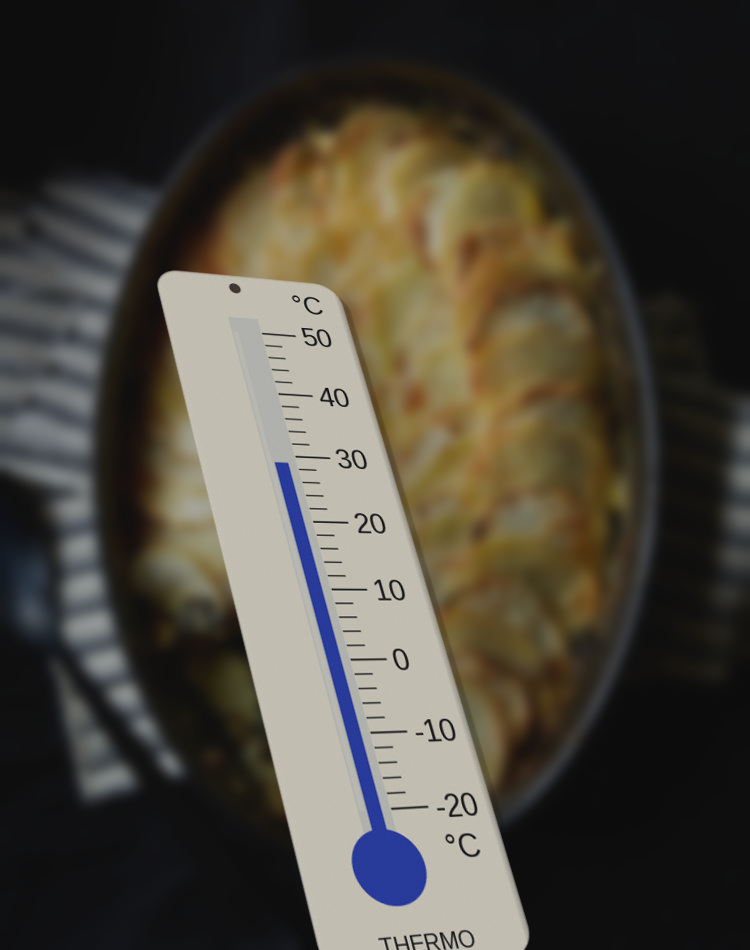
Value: 29
